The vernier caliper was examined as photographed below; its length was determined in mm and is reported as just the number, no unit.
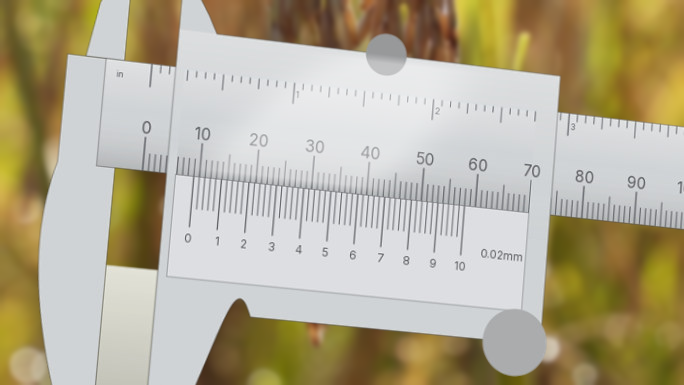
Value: 9.0
